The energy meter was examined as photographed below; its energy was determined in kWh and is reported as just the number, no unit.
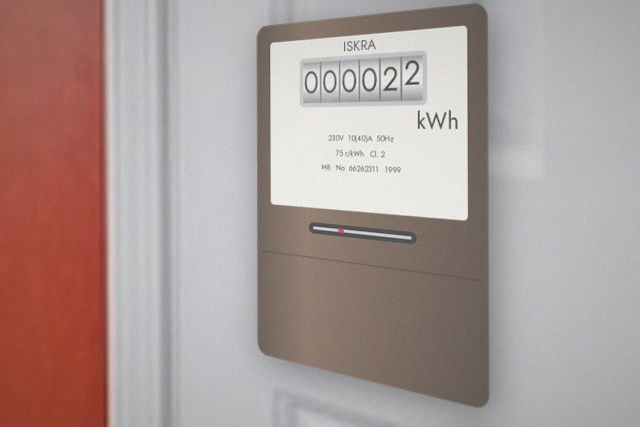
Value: 22
